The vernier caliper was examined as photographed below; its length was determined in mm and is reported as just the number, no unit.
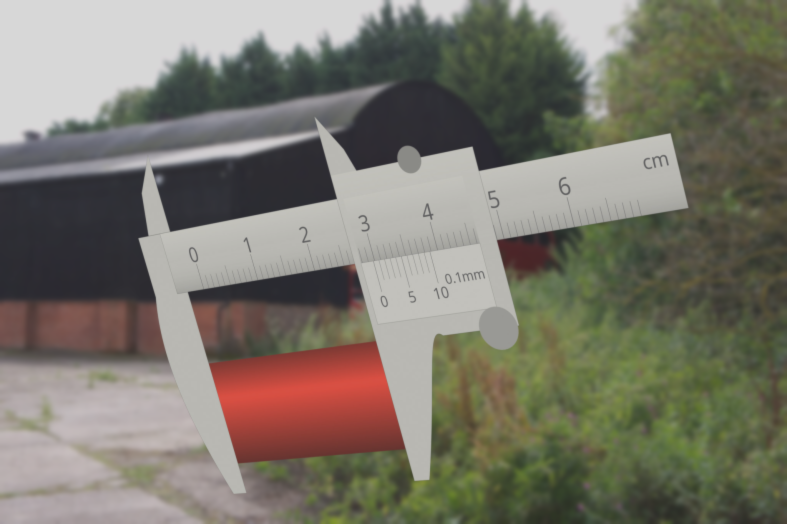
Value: 29.8
